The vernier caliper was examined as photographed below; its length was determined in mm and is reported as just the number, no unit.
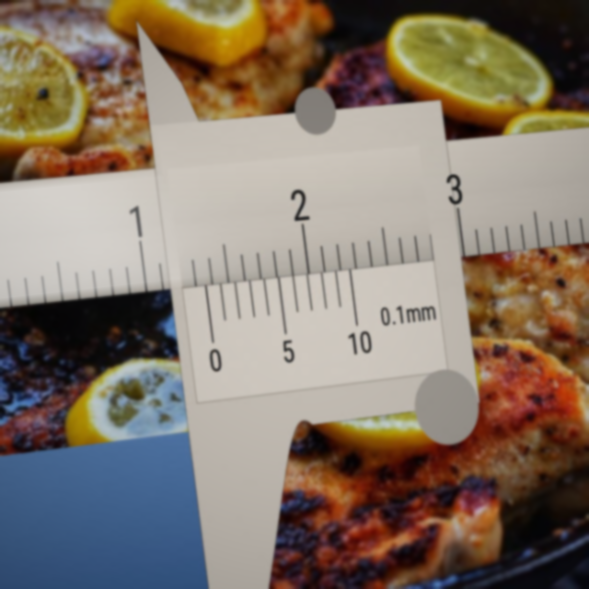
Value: 13.6
